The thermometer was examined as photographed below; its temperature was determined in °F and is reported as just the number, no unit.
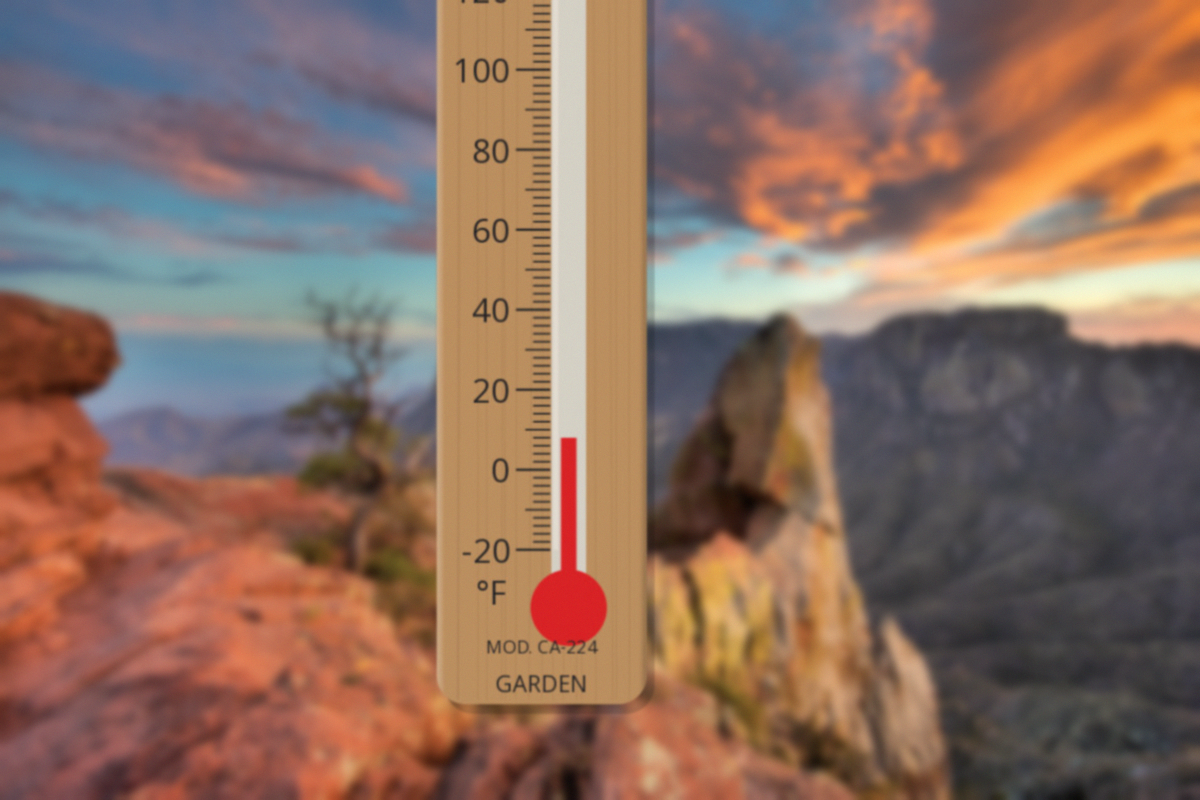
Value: 8
